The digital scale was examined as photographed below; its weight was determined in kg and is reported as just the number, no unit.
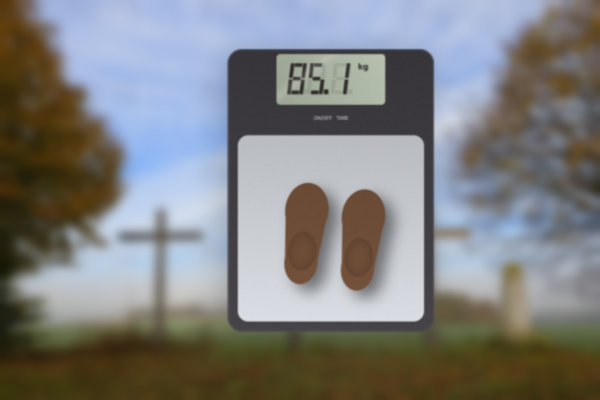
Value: 85.1
